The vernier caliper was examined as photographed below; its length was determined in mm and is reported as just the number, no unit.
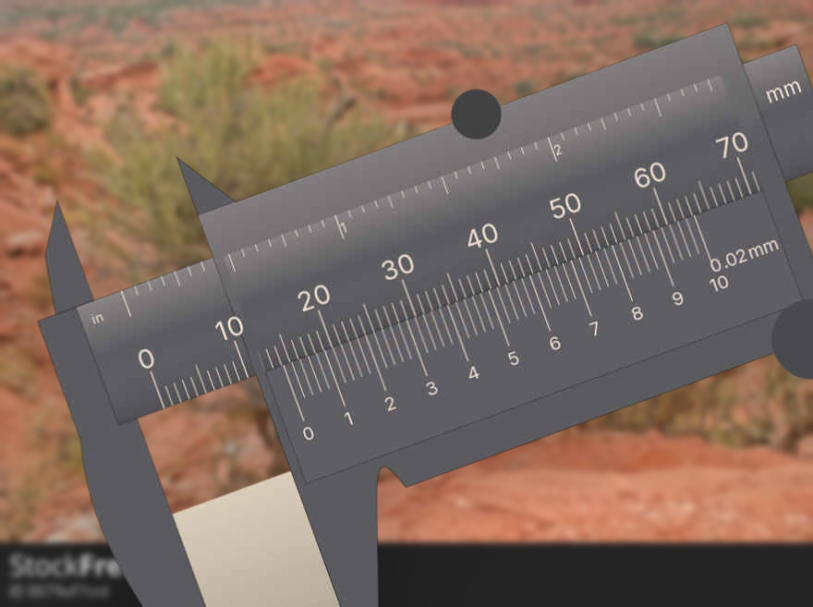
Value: 14.2
